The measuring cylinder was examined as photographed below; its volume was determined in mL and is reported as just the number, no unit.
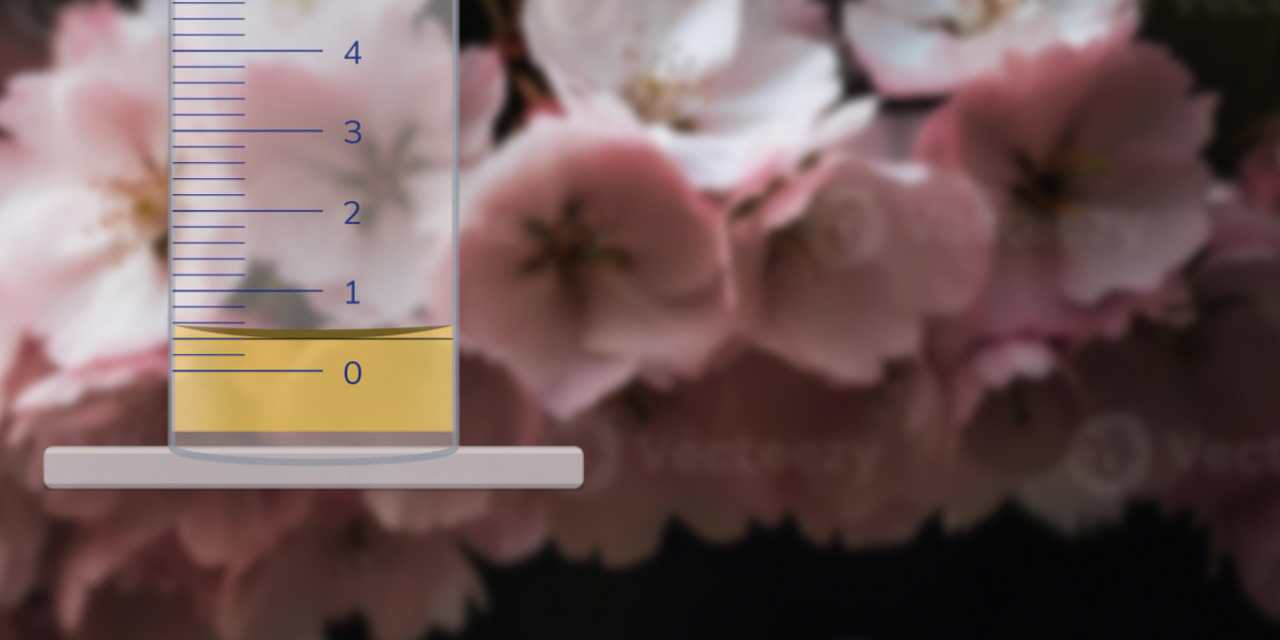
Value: 0.4
